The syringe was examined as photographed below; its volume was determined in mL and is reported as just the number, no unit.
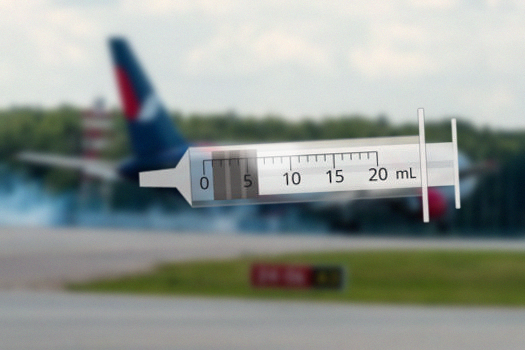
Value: 1
